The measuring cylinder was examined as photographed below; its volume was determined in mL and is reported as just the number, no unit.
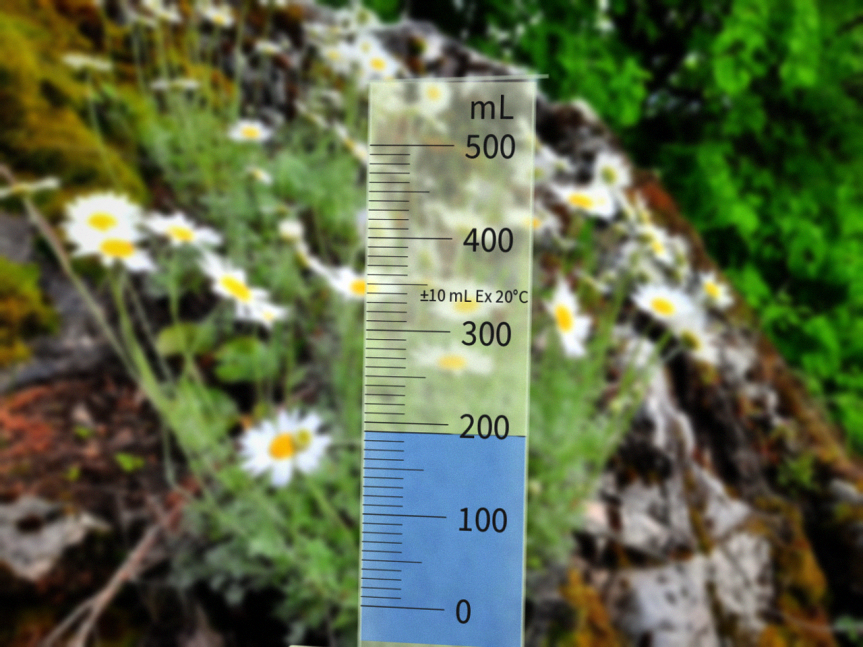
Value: 190
